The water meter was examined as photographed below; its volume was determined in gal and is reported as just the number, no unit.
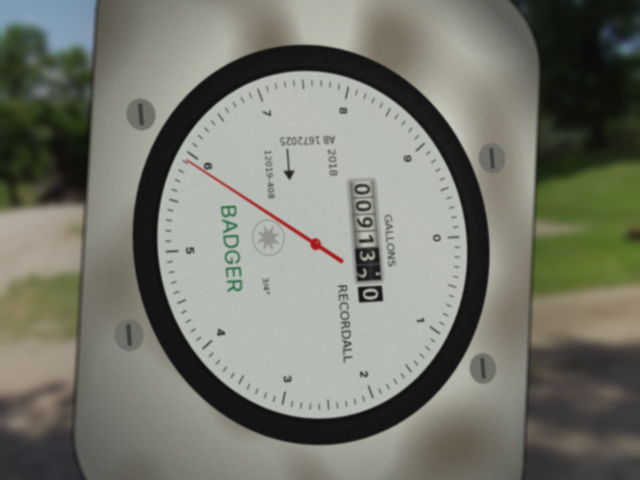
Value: 91315.9
